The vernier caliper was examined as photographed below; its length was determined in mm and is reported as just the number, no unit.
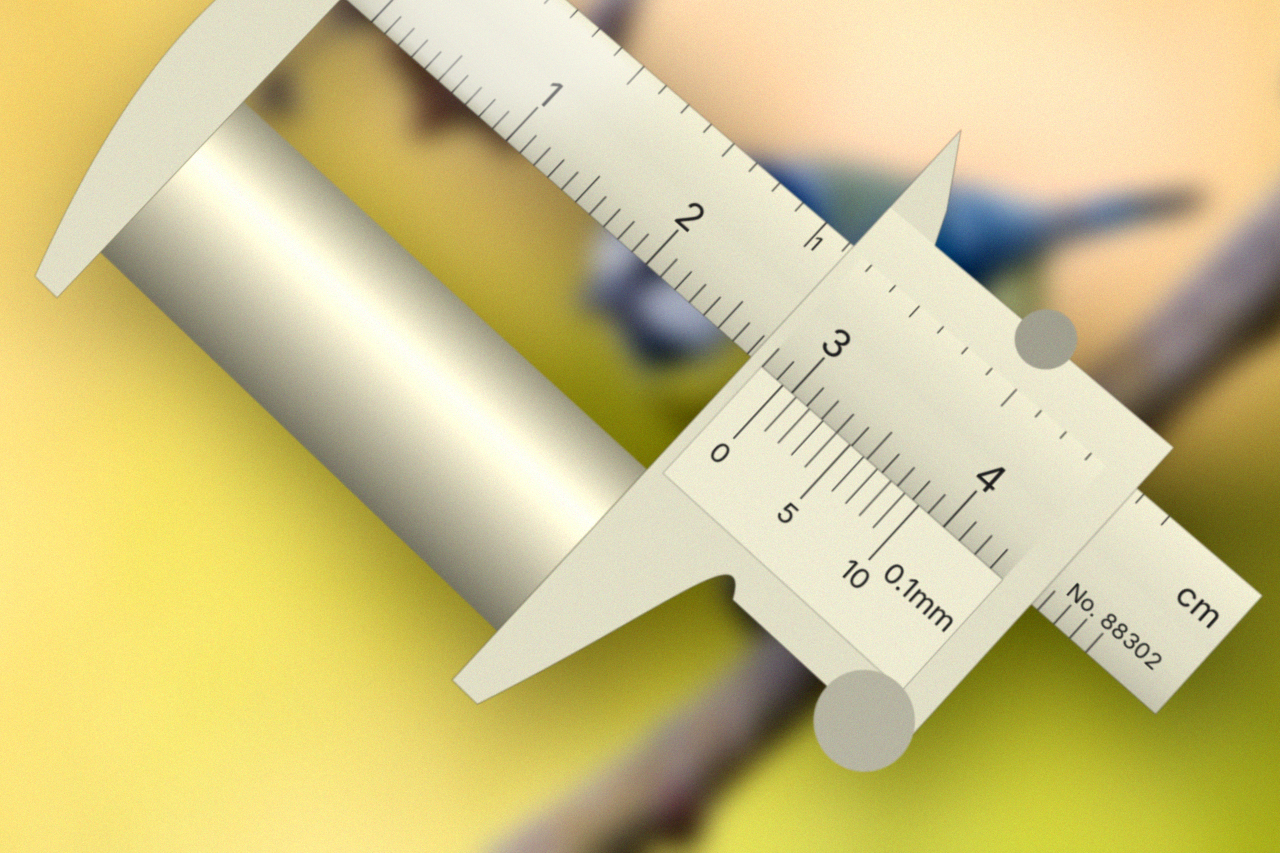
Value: 29.4
